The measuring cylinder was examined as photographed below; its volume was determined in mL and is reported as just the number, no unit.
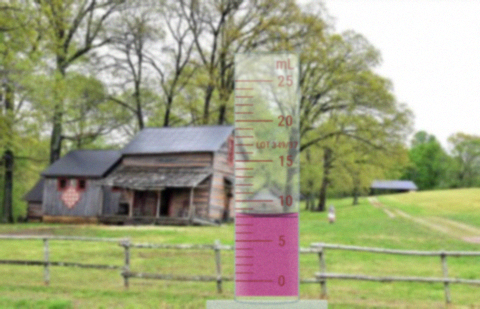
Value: 8
